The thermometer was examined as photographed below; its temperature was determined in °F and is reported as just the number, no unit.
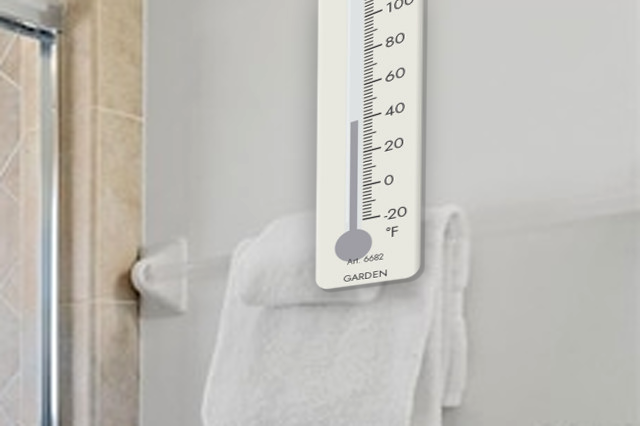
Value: 40
